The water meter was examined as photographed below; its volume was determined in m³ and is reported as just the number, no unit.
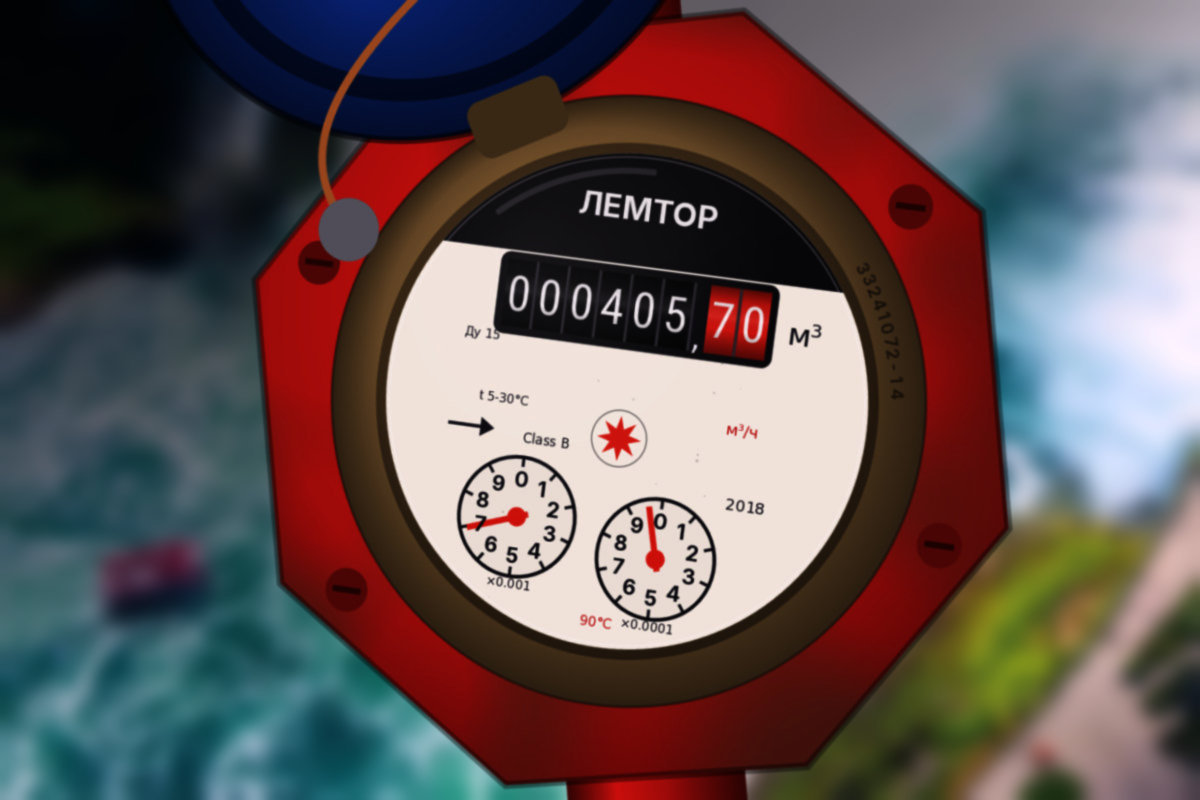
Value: 405.7069
